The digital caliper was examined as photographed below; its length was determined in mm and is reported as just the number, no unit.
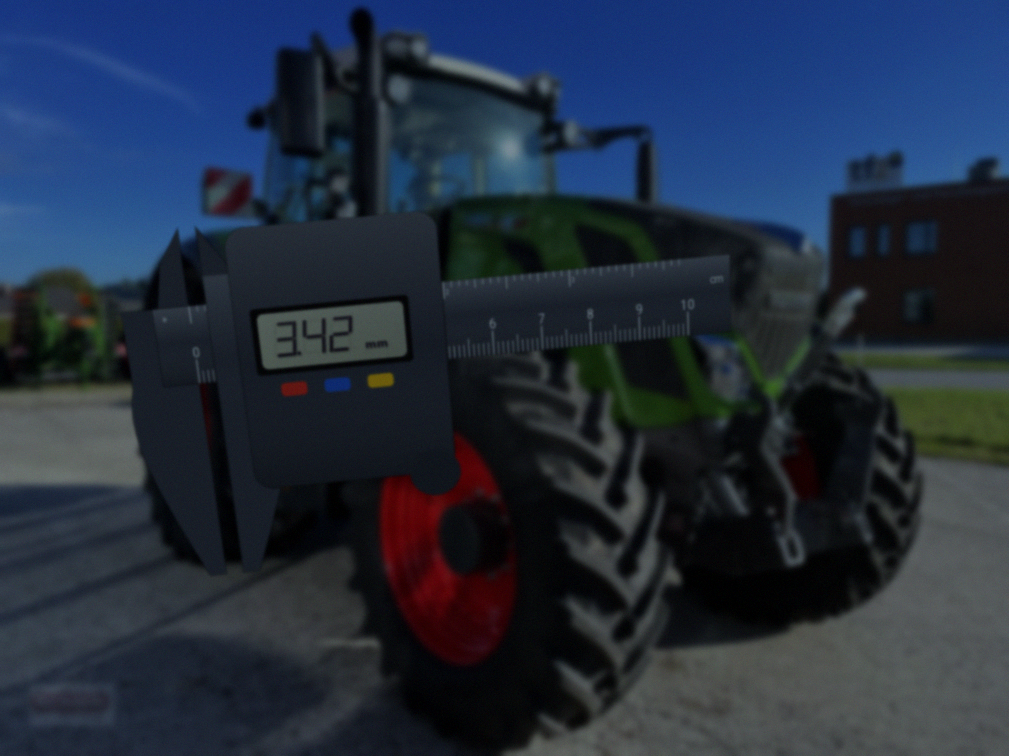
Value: 3.42
